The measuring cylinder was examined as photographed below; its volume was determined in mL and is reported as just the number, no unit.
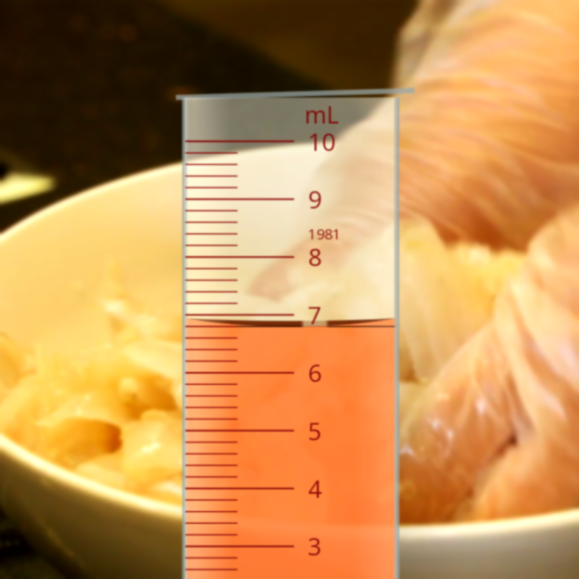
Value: 6.8
